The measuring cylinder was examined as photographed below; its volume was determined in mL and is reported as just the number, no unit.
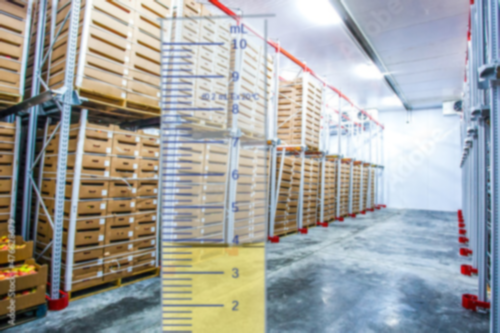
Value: 3.8
